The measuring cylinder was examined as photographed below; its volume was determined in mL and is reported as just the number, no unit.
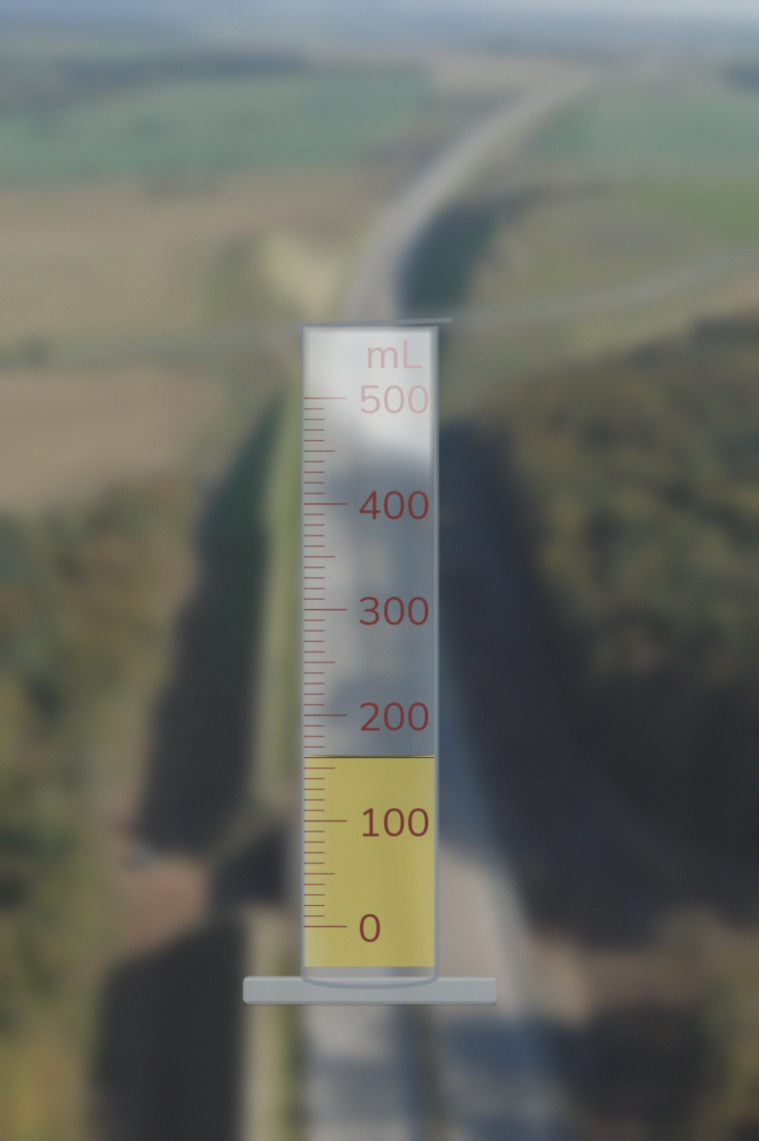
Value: 160
